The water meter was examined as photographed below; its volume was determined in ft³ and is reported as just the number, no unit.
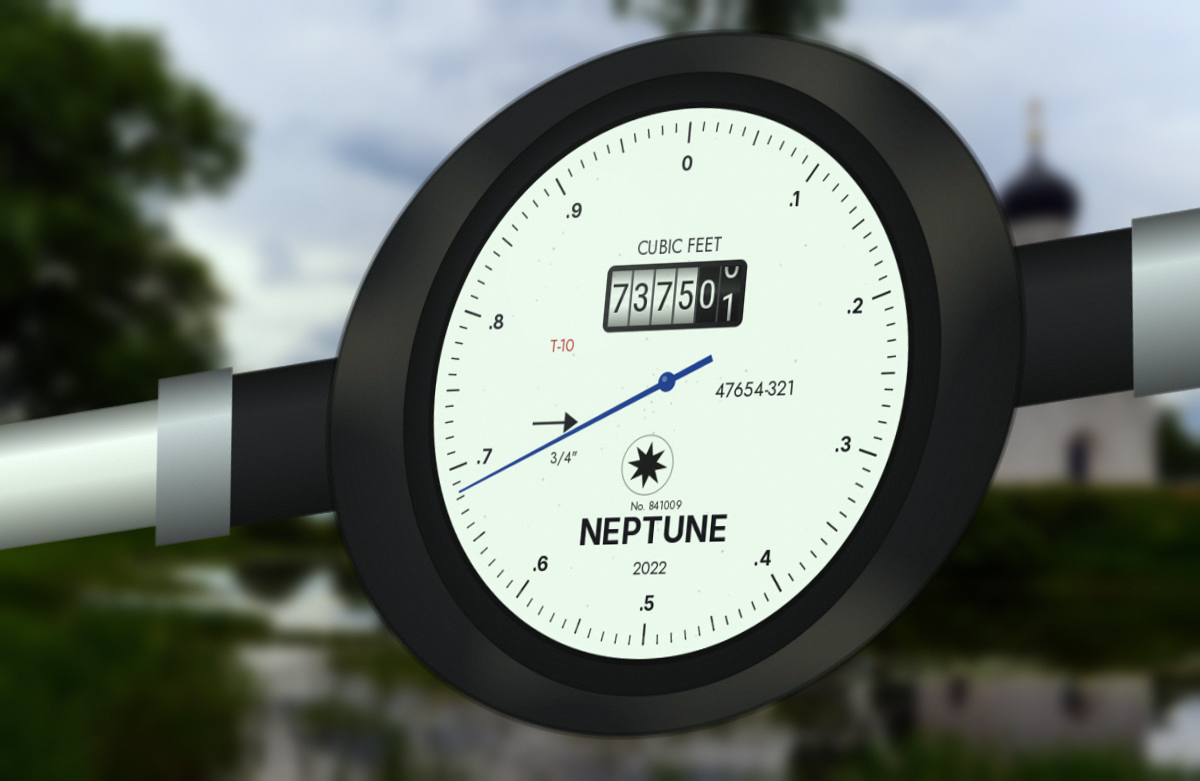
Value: 737500.68
